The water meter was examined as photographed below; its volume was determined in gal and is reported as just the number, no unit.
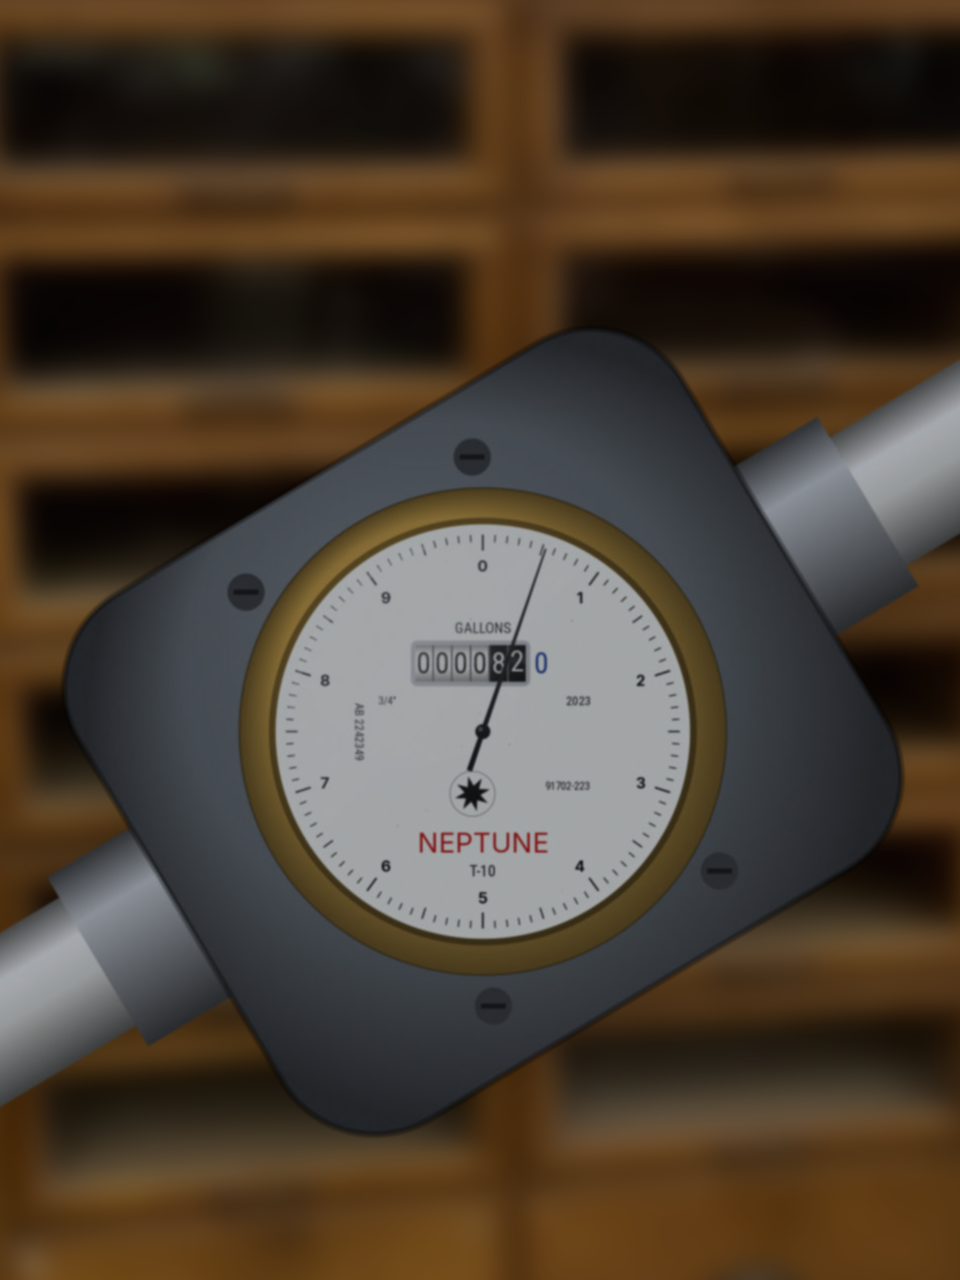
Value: 820.5
